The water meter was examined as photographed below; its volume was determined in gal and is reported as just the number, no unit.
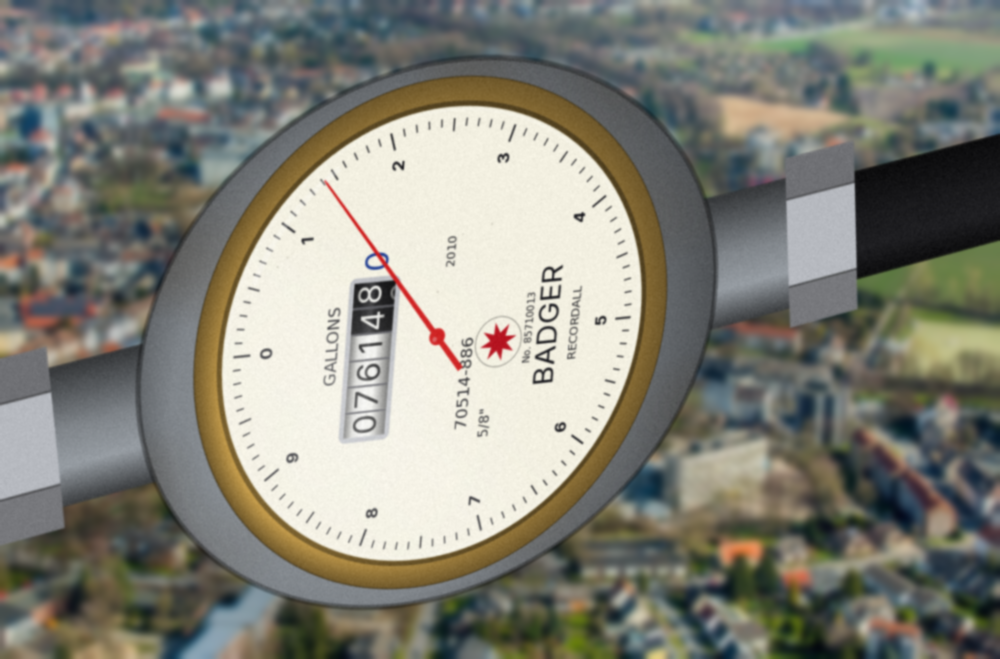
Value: 761481.4
